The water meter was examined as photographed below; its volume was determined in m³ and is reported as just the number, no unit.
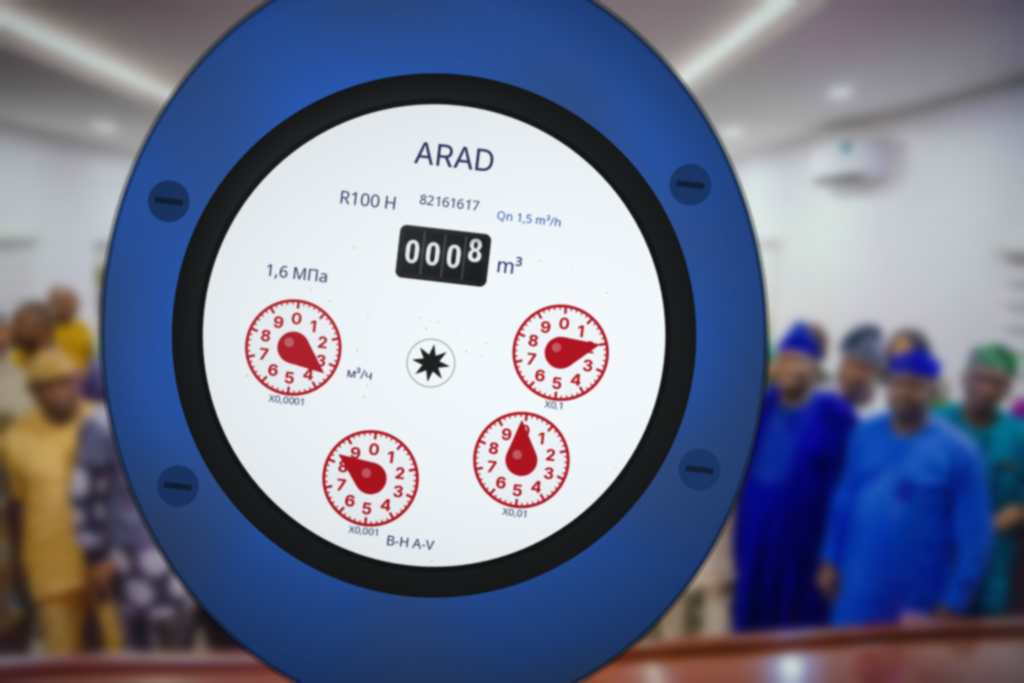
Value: 8.1983
